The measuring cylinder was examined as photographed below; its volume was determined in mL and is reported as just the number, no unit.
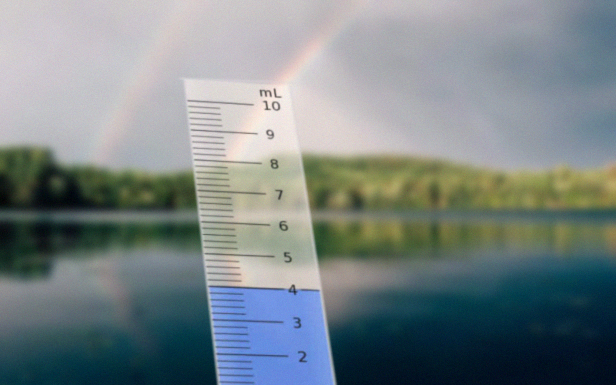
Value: 4
